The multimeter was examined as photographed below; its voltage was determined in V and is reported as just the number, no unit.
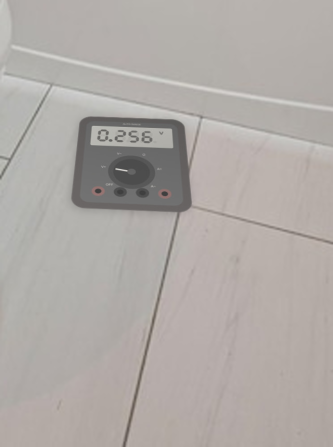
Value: 0.256
